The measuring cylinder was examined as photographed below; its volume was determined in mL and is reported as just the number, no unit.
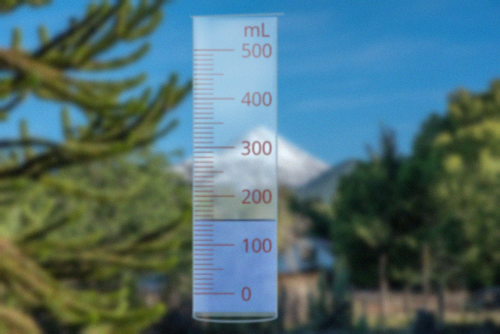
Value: 150
